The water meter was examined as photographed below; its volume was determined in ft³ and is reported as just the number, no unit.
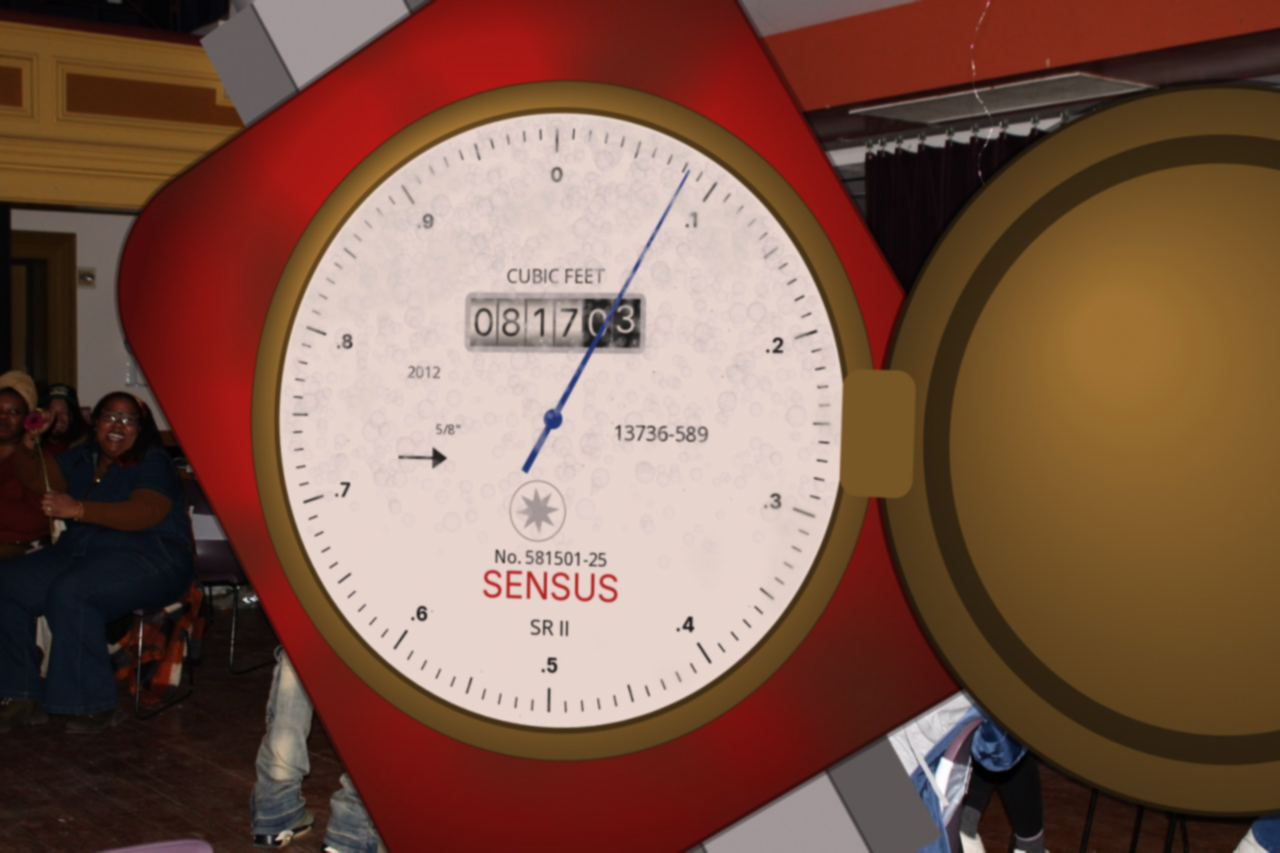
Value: 81703.08
